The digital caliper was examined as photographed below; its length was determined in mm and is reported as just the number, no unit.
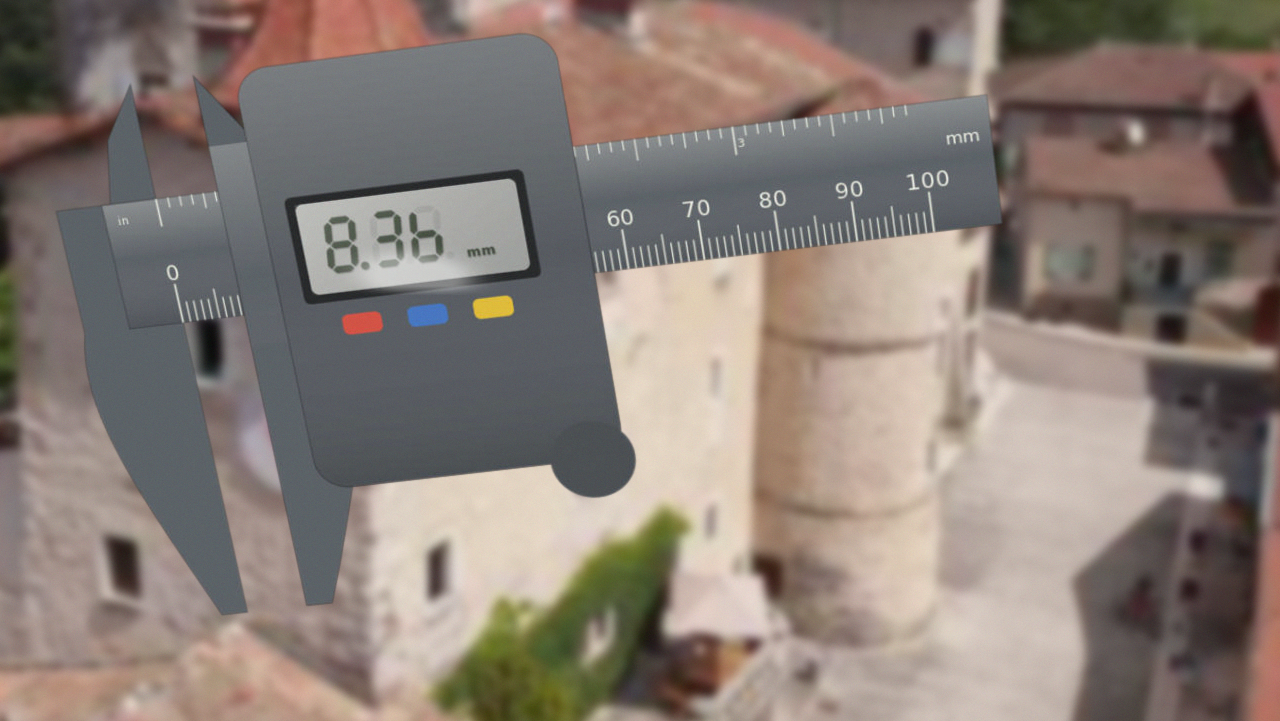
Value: 8.36
